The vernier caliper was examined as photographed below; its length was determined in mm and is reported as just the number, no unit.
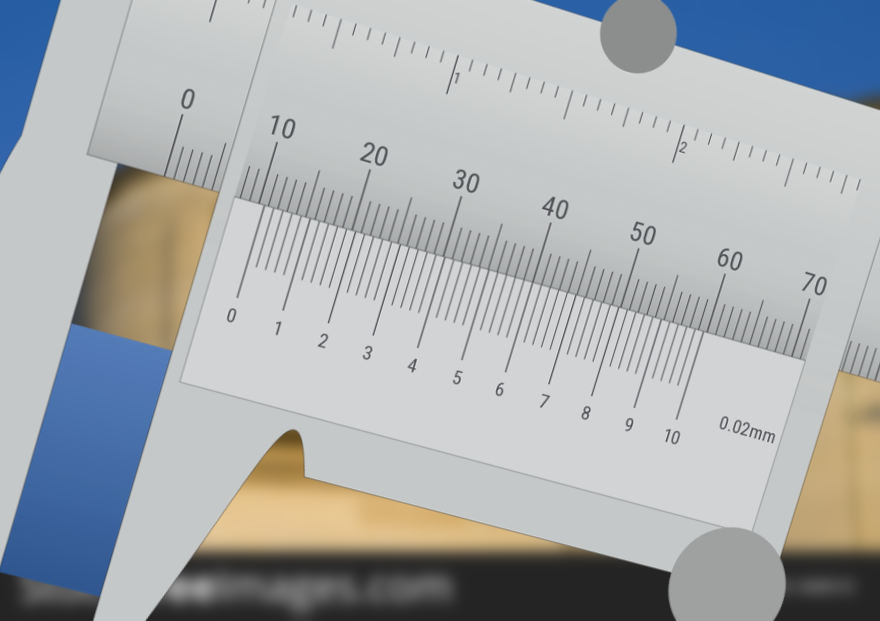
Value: 10.6
